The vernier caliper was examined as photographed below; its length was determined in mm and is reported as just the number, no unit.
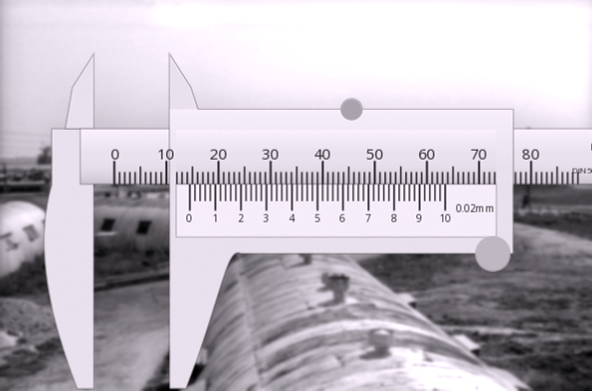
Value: 14.5
